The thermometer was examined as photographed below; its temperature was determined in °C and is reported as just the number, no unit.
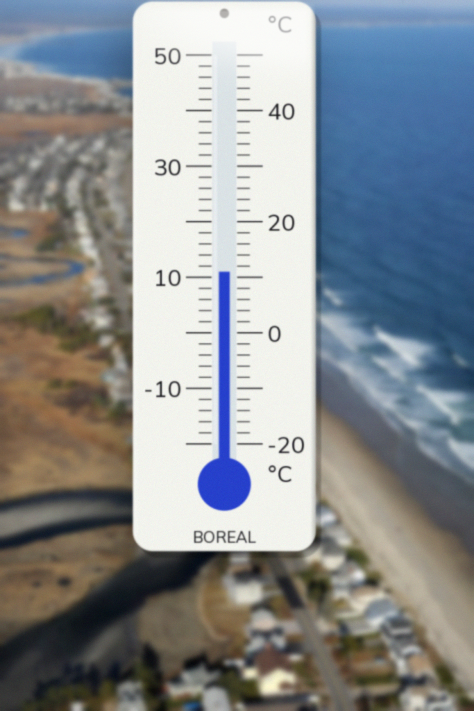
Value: 11
